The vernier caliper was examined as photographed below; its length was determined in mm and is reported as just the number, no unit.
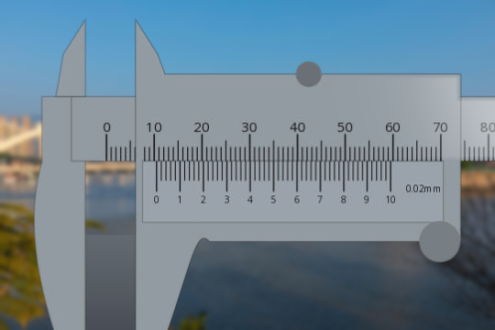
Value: 10.5
